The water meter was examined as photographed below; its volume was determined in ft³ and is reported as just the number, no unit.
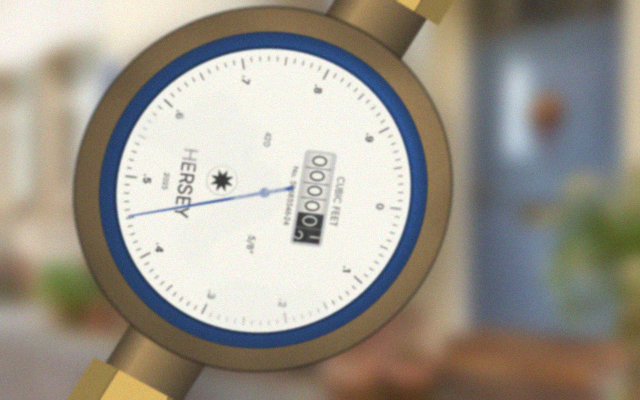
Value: 1.45
